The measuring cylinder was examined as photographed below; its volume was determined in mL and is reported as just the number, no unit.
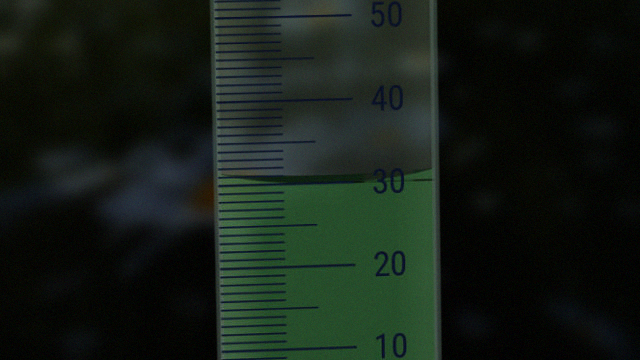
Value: 30
